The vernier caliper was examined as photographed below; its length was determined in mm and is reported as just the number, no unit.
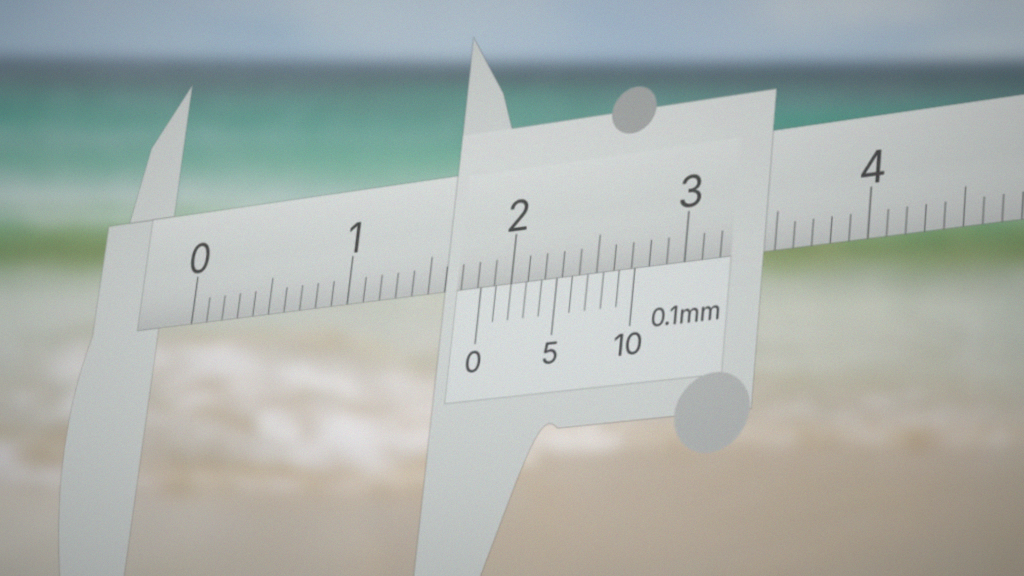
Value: 18.2
